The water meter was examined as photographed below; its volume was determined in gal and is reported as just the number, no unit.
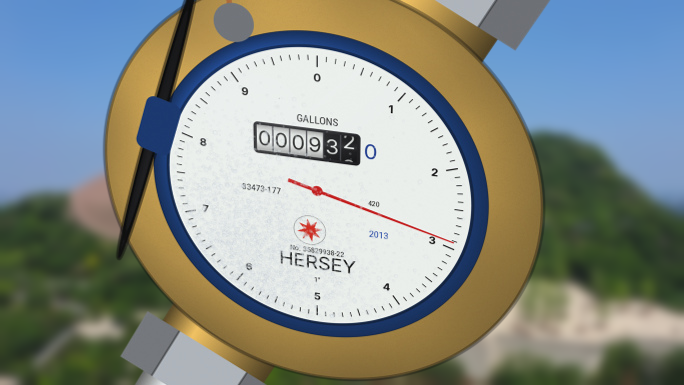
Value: 9322.9
